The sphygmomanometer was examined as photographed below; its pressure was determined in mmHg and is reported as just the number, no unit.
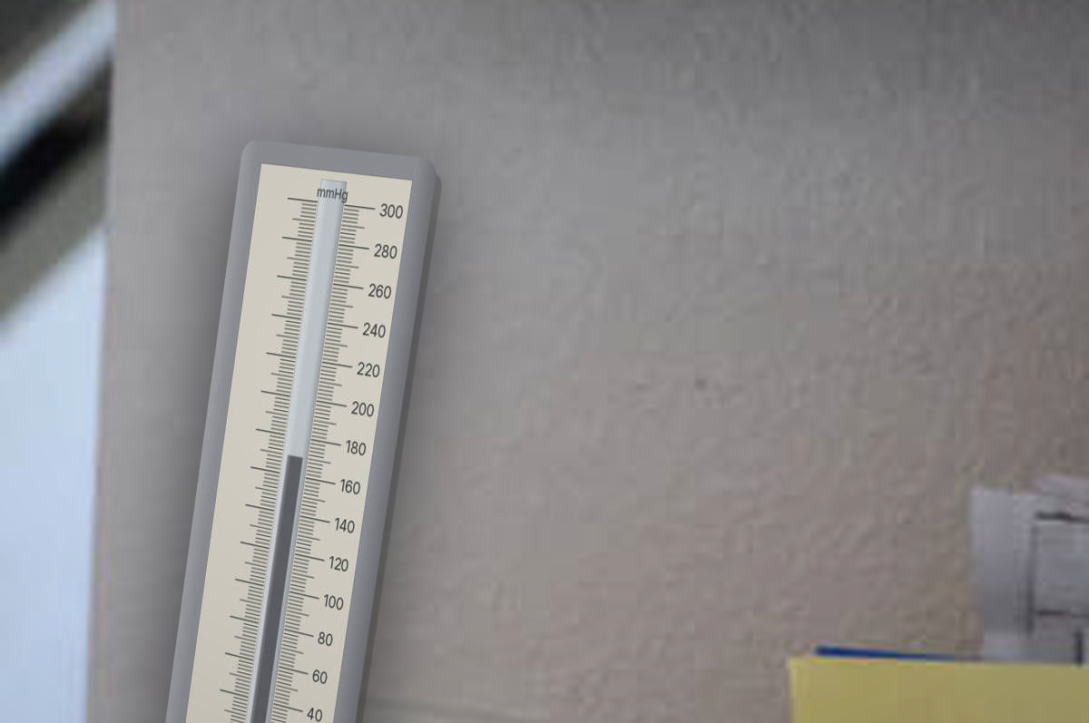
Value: 170
